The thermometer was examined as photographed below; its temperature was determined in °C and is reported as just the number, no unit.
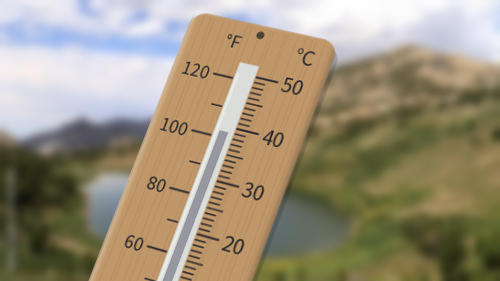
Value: 39
